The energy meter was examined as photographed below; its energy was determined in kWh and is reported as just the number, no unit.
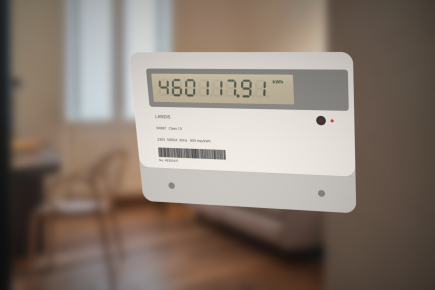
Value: 460117.91
